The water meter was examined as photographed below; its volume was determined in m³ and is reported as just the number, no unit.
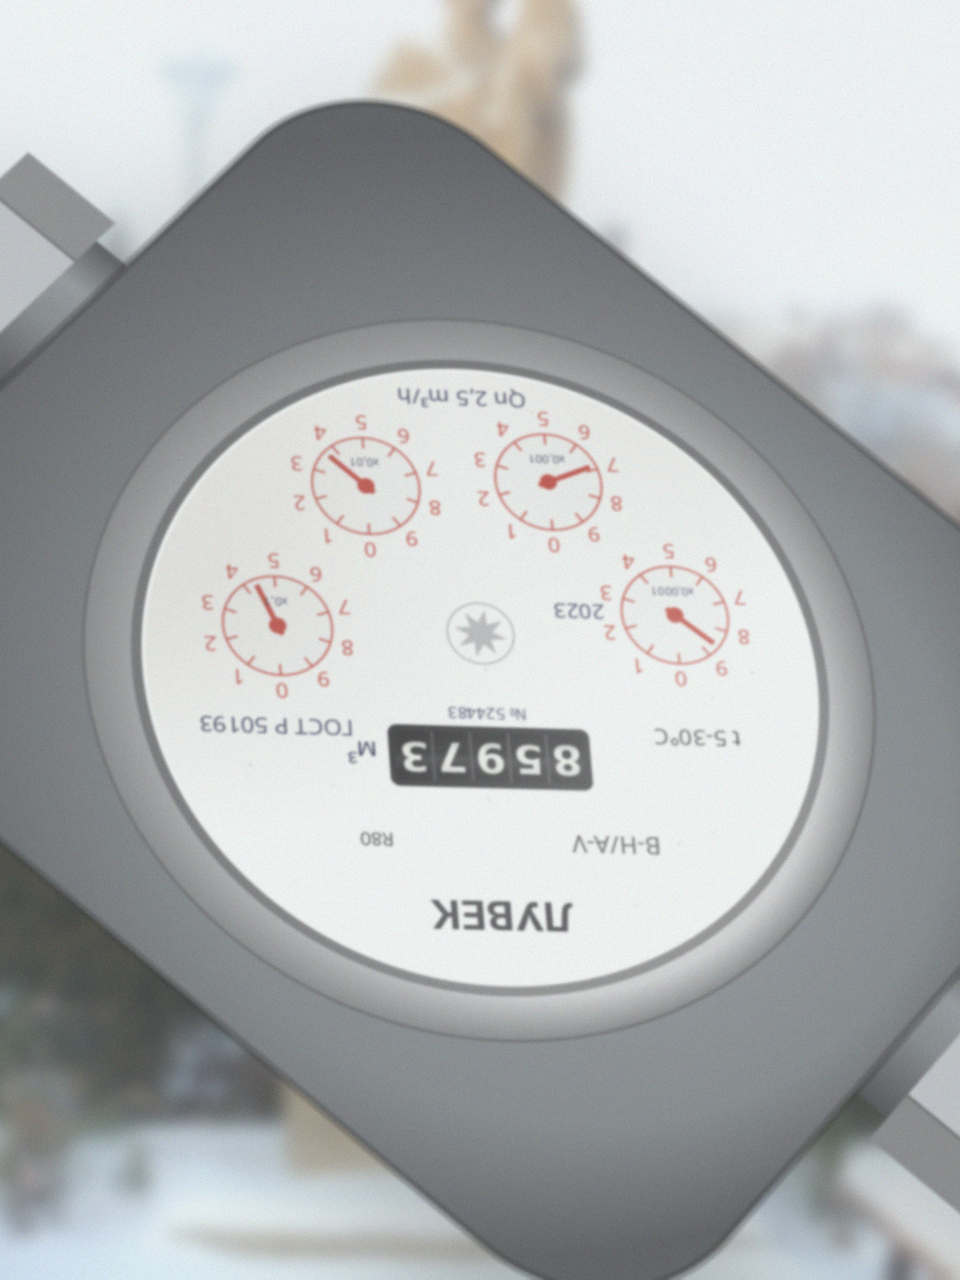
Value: 85973.4368
